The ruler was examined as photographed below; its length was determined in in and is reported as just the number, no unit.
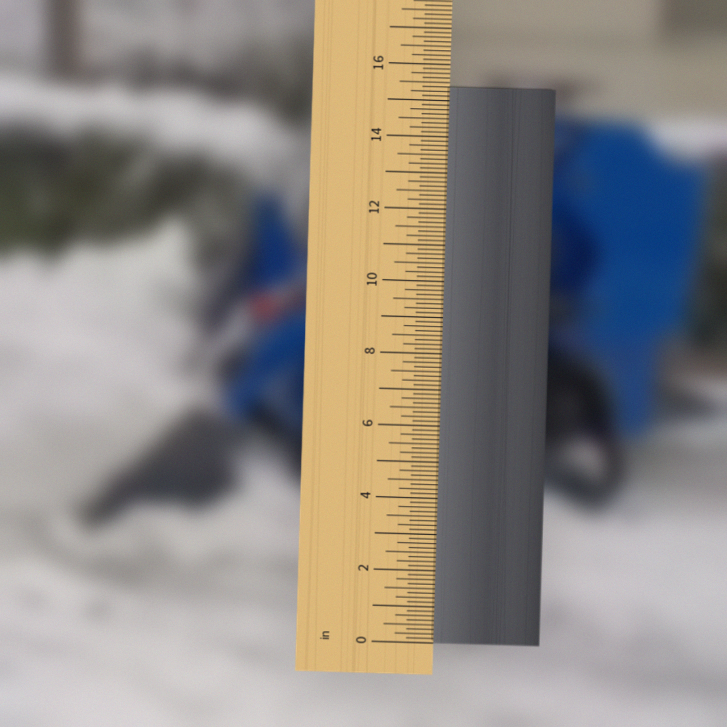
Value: 15.375
